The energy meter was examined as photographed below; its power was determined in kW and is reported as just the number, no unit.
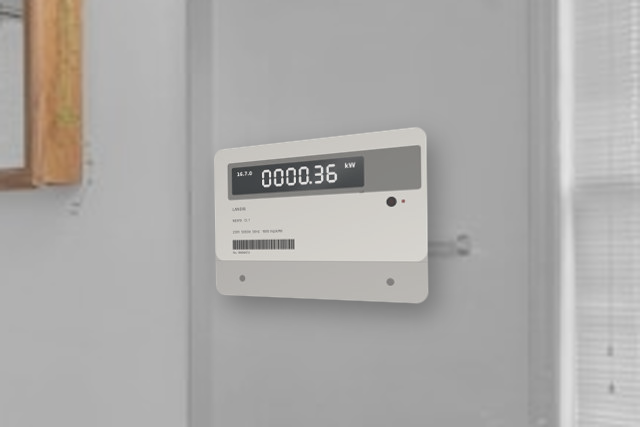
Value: 0.36
